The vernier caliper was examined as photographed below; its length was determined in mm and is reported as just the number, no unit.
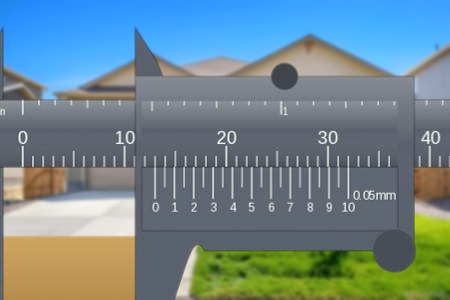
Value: 13.0
